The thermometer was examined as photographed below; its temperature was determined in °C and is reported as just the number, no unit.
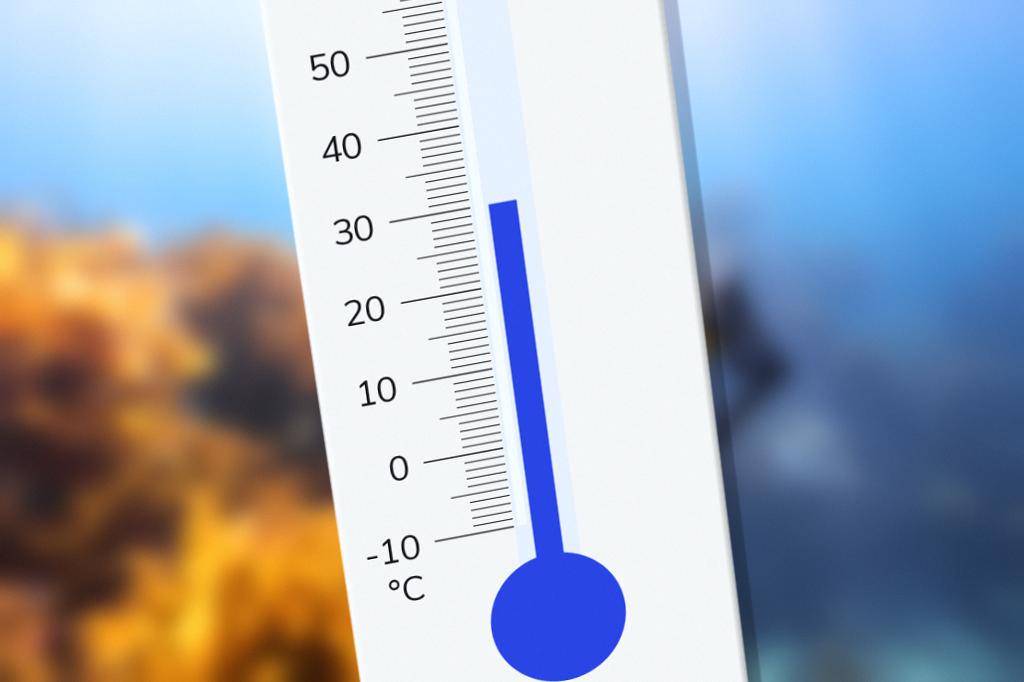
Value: 30
